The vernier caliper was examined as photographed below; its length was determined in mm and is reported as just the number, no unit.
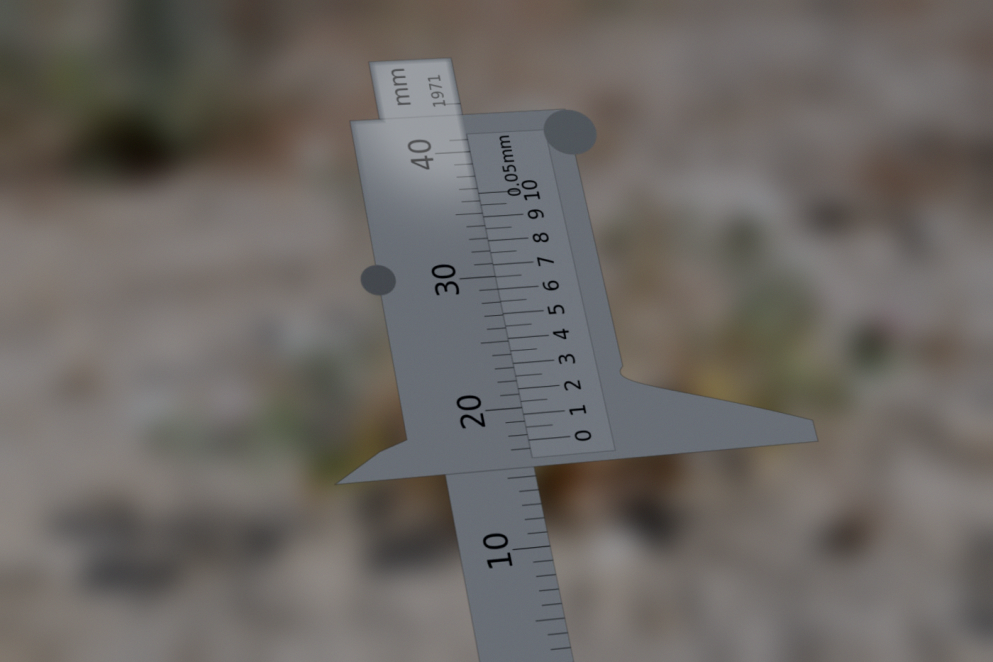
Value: 17.6
